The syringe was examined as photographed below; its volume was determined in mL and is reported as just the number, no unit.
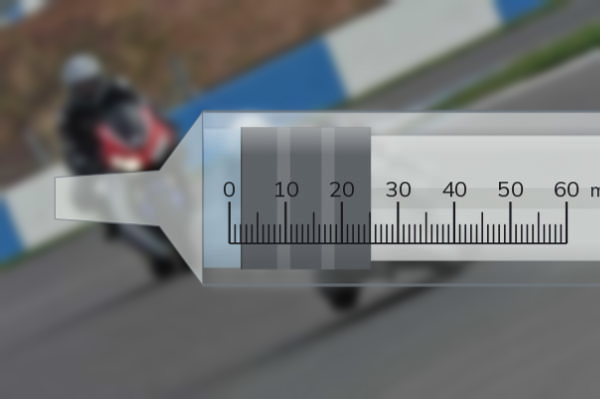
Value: 2
